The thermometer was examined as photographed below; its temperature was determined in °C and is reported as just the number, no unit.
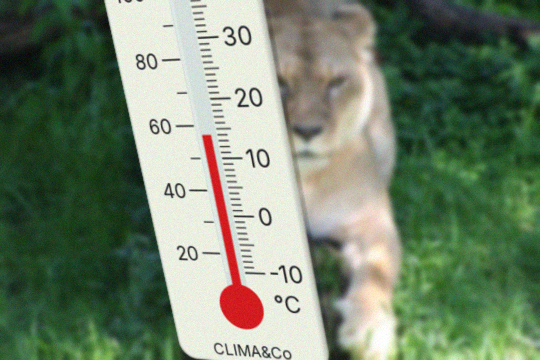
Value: 14
